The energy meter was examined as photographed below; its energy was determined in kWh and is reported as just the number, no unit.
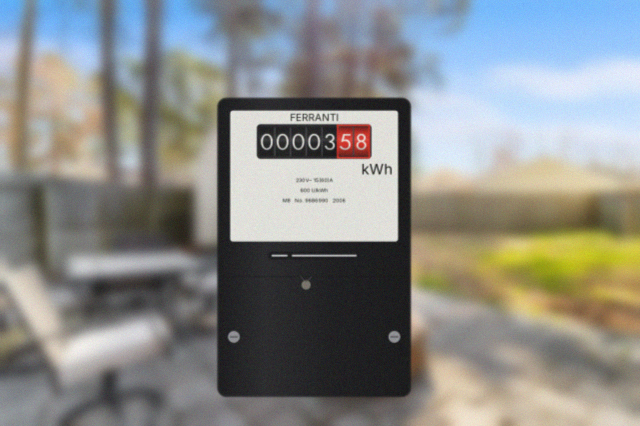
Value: 3.58
